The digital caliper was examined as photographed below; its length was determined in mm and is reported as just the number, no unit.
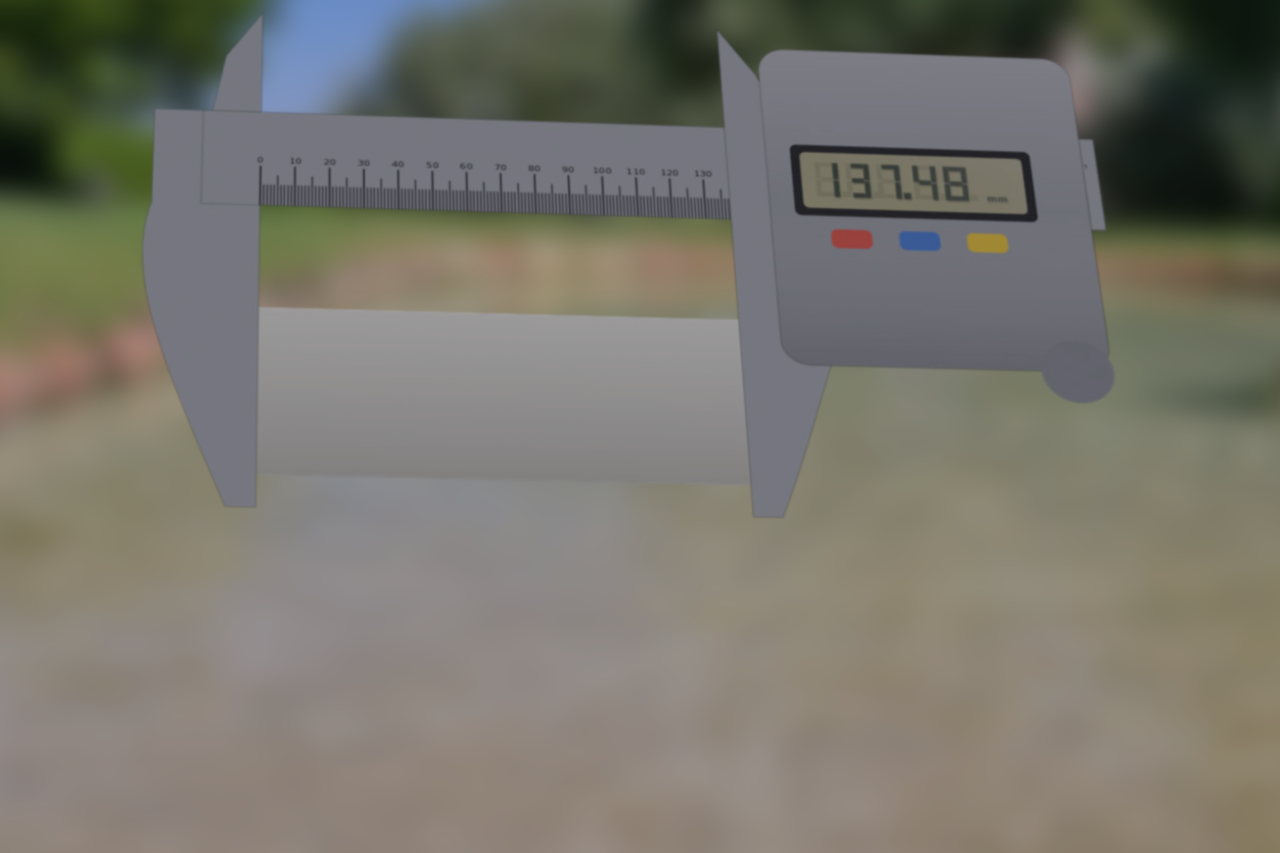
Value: 137.48
